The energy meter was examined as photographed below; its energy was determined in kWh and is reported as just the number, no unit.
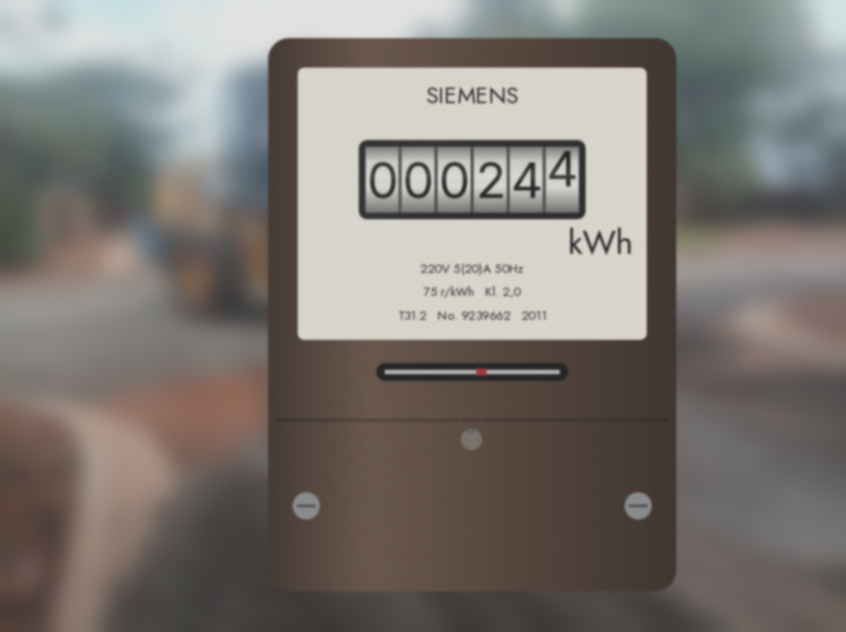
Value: 244
